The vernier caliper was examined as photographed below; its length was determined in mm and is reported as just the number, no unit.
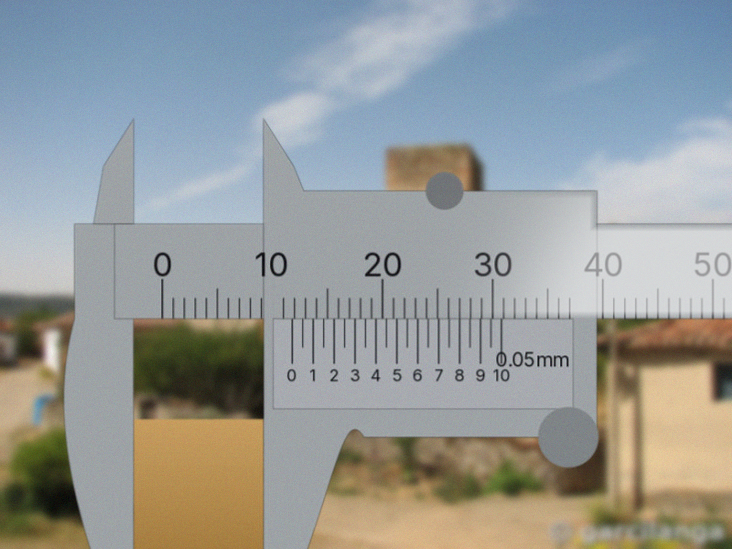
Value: 11.8
